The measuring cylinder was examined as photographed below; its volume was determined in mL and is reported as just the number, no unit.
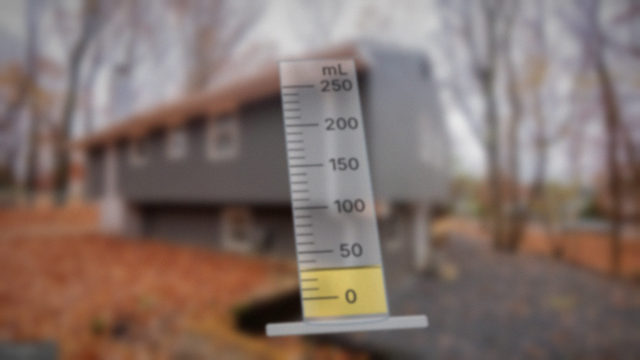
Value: 30
